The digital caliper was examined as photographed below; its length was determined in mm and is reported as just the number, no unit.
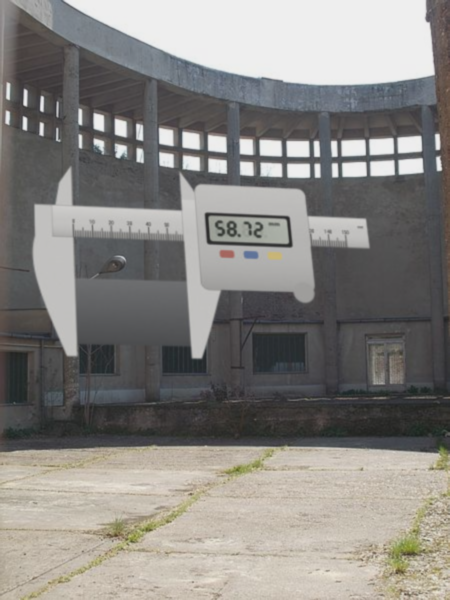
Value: 58.72
